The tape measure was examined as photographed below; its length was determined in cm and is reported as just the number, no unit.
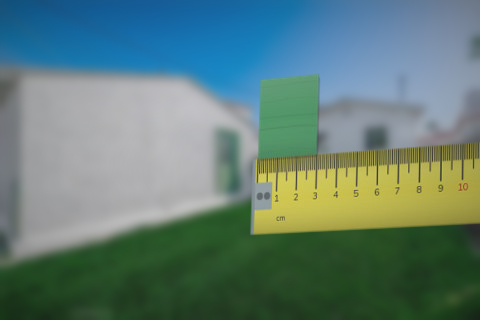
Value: 3
